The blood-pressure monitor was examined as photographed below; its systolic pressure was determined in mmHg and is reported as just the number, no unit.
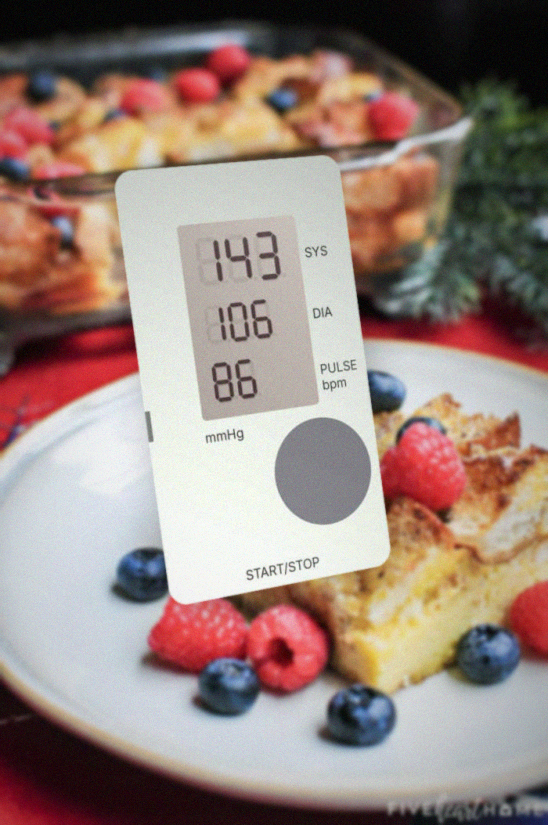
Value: 143
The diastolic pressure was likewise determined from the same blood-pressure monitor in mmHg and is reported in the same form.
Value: 106
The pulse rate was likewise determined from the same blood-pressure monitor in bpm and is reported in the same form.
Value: 86
